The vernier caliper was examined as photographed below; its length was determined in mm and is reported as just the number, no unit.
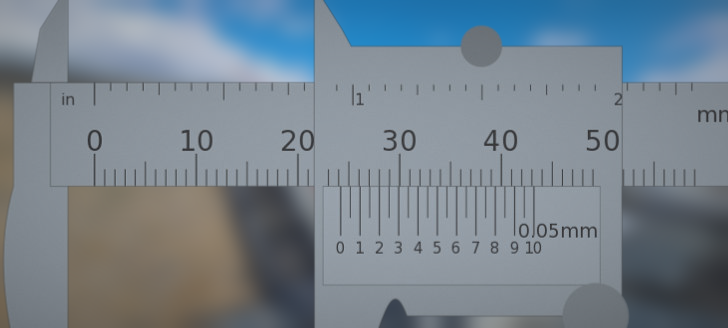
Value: 24.2
